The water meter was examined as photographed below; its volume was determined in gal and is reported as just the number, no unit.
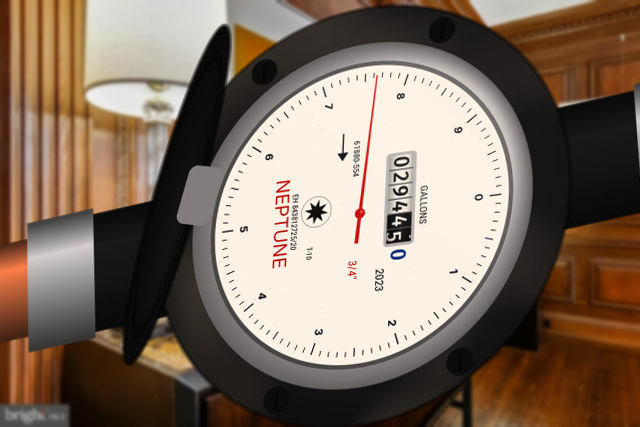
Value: 294447.6
